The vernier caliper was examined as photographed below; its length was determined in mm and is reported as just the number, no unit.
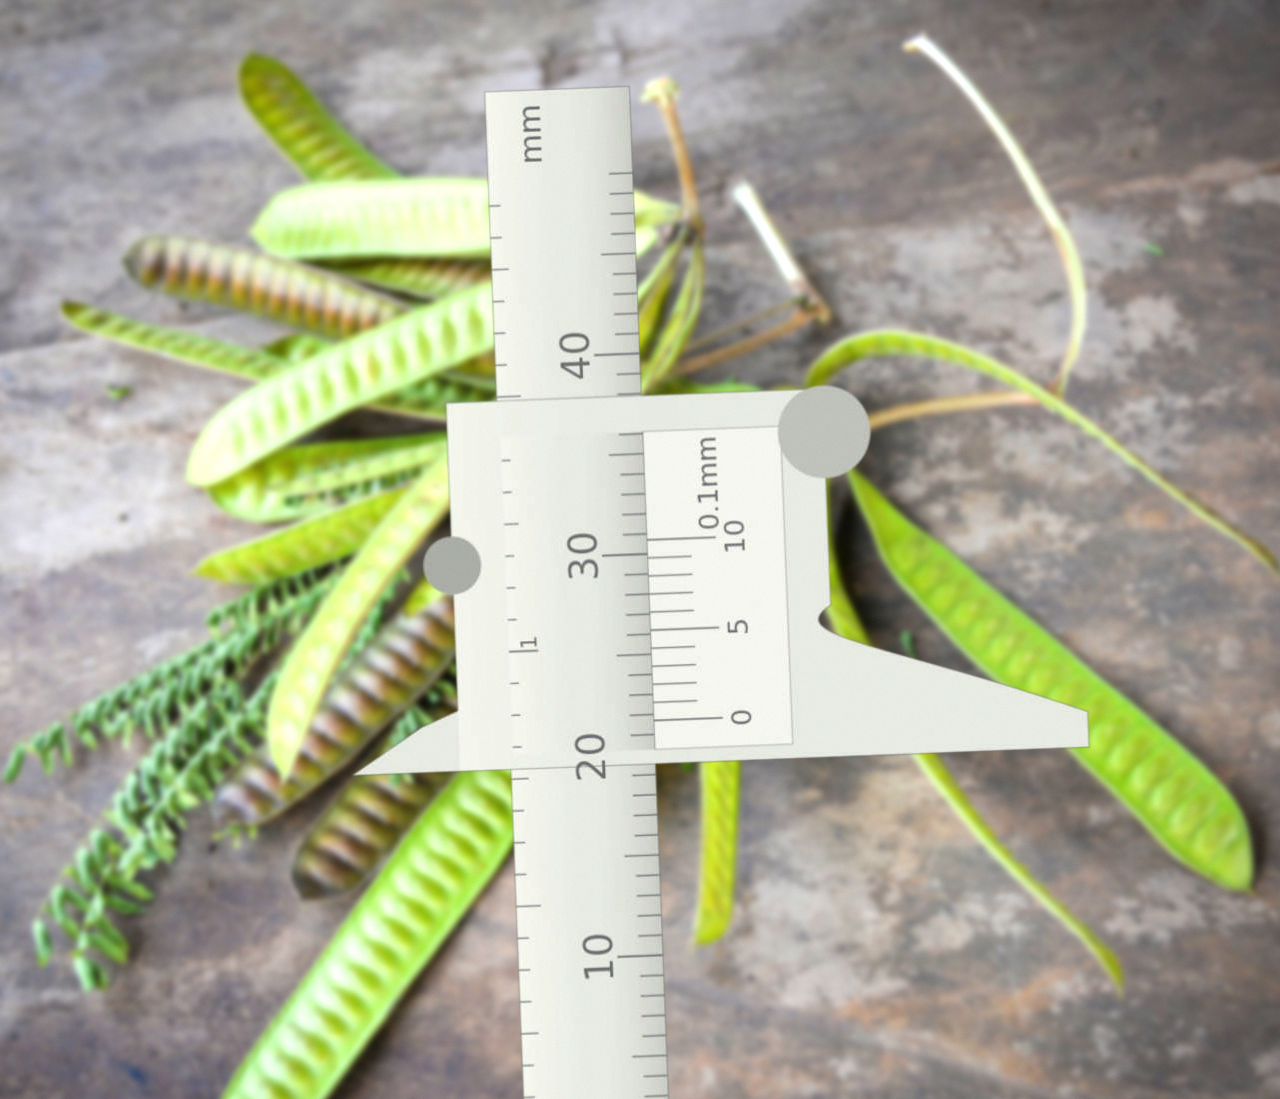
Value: 21.7
